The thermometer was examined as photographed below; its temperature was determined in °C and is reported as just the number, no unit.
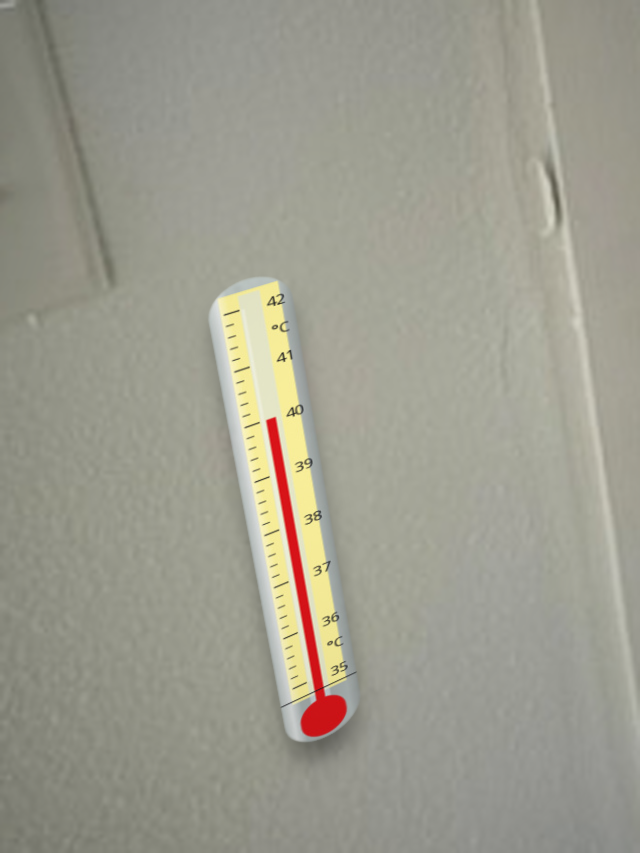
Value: 40
